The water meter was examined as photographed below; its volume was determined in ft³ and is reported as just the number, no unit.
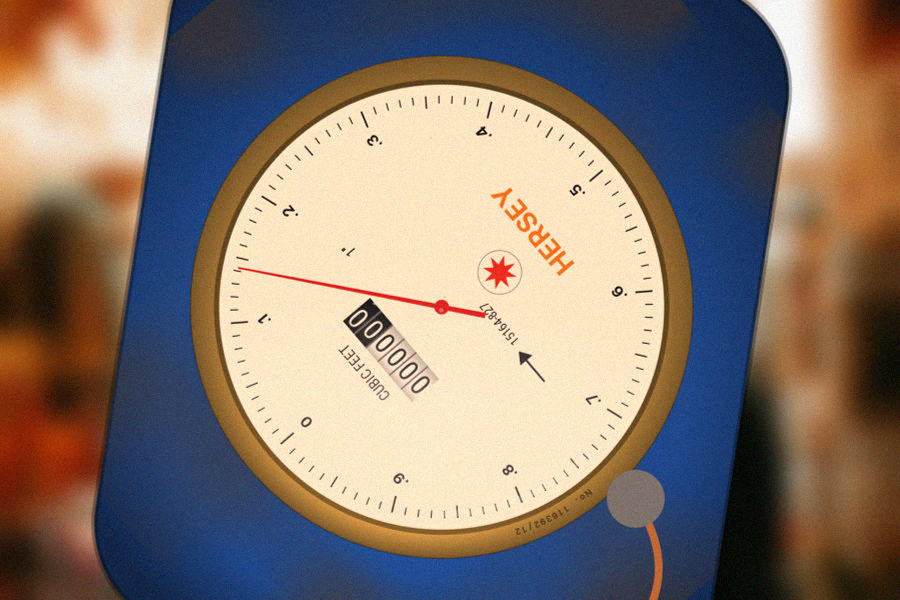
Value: 0.14
